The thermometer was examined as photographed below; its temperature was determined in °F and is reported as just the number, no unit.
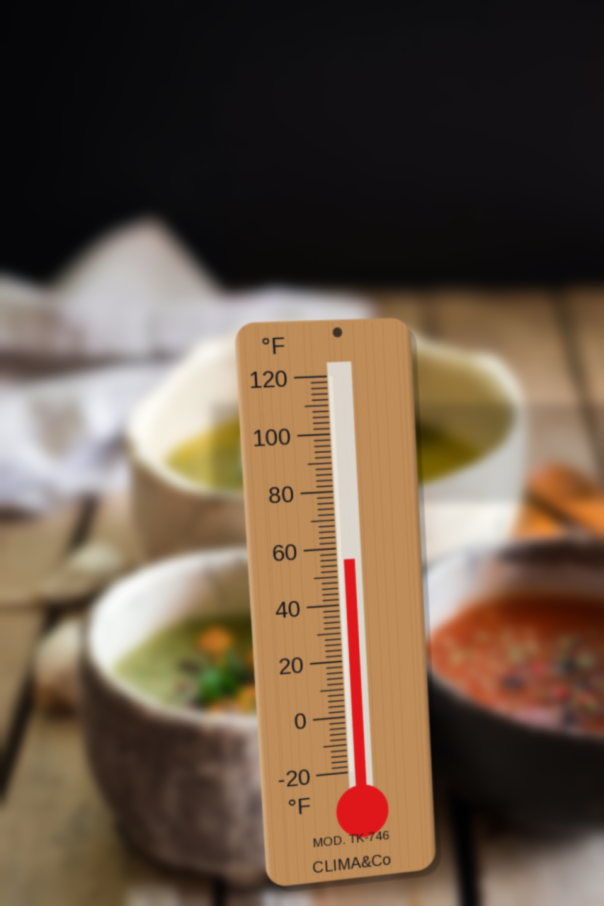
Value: 56
